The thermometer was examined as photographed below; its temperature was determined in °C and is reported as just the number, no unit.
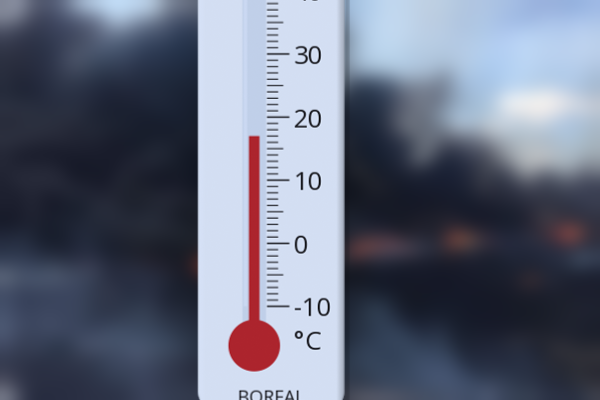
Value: 17
